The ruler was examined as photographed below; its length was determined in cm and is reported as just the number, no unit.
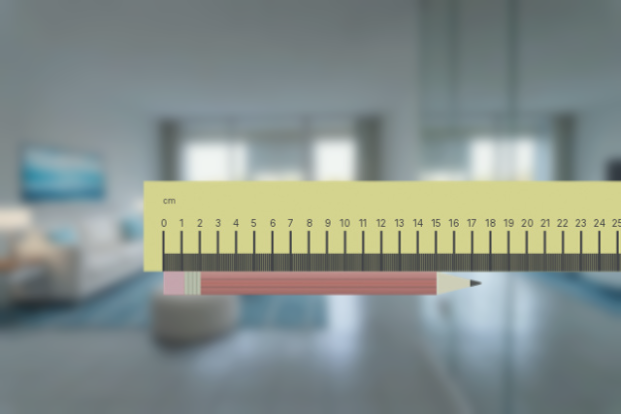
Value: 17.5
